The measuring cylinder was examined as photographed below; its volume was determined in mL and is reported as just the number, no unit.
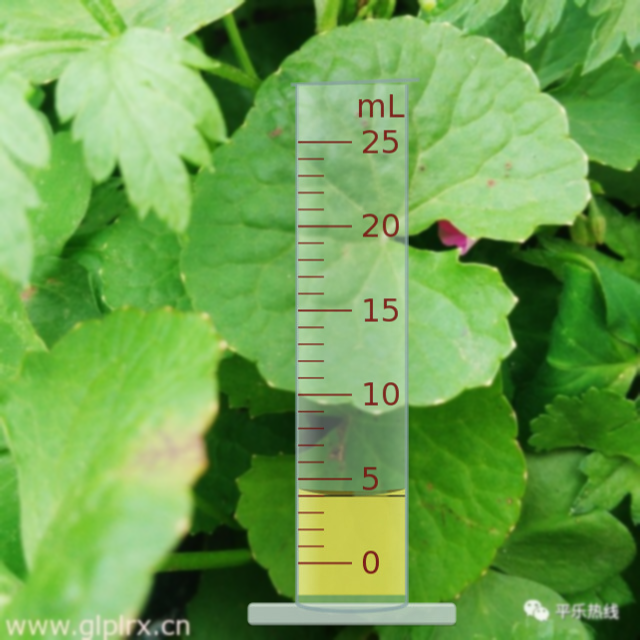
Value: 4
